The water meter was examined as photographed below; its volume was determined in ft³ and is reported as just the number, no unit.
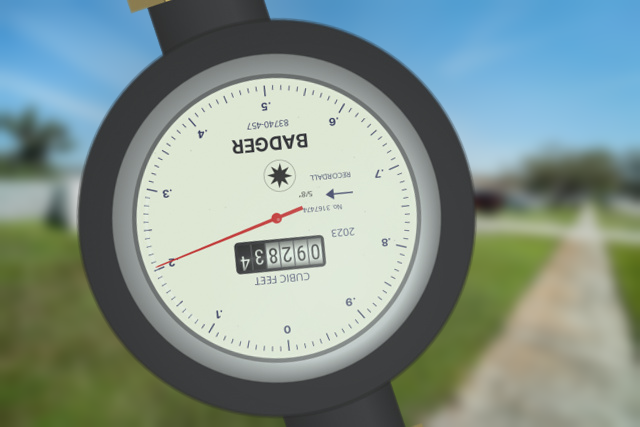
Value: 92834.20
